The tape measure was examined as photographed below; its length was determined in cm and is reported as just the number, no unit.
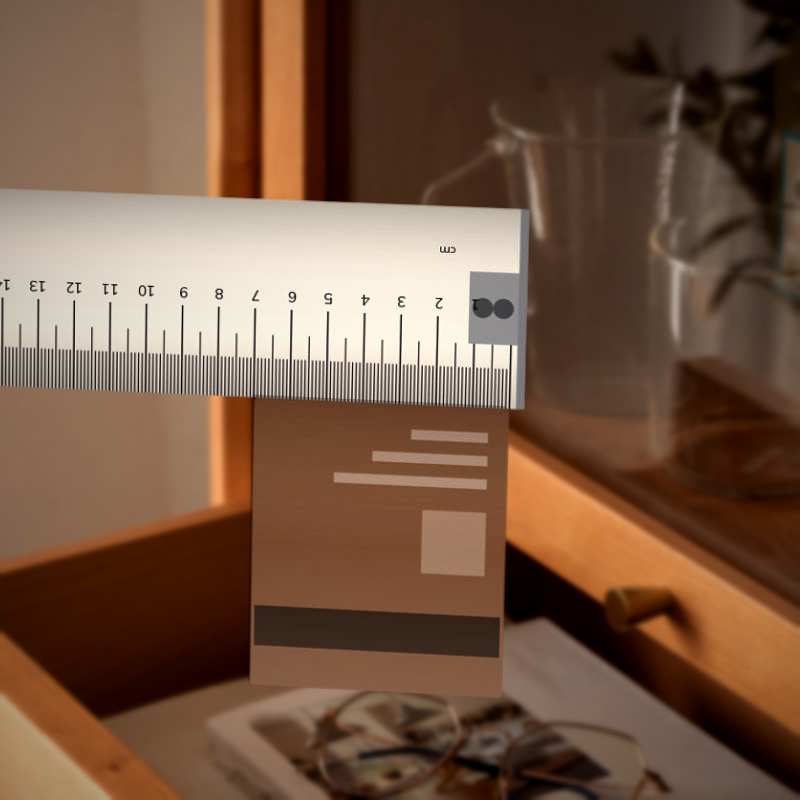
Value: 7
